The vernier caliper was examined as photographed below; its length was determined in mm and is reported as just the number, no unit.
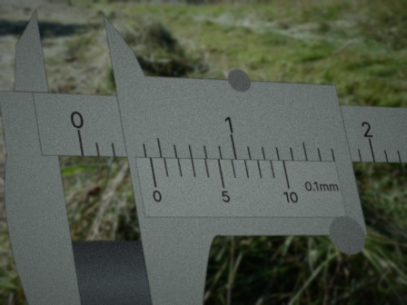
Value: 4.3
